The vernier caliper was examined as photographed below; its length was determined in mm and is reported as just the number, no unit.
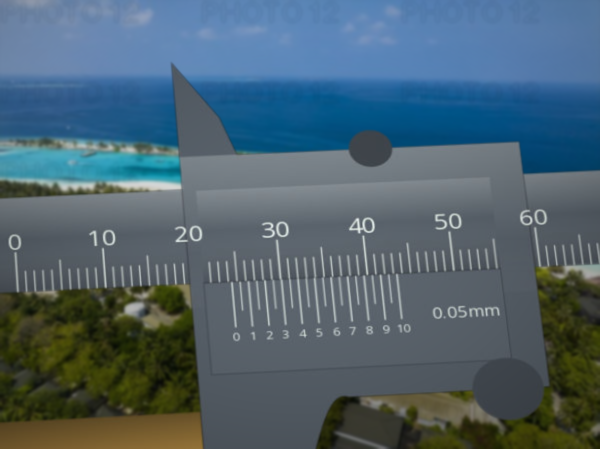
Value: 24.4
